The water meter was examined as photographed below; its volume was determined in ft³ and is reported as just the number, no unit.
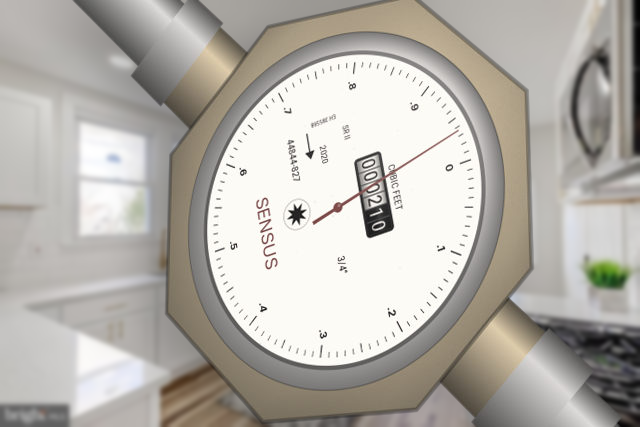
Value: 209.96
